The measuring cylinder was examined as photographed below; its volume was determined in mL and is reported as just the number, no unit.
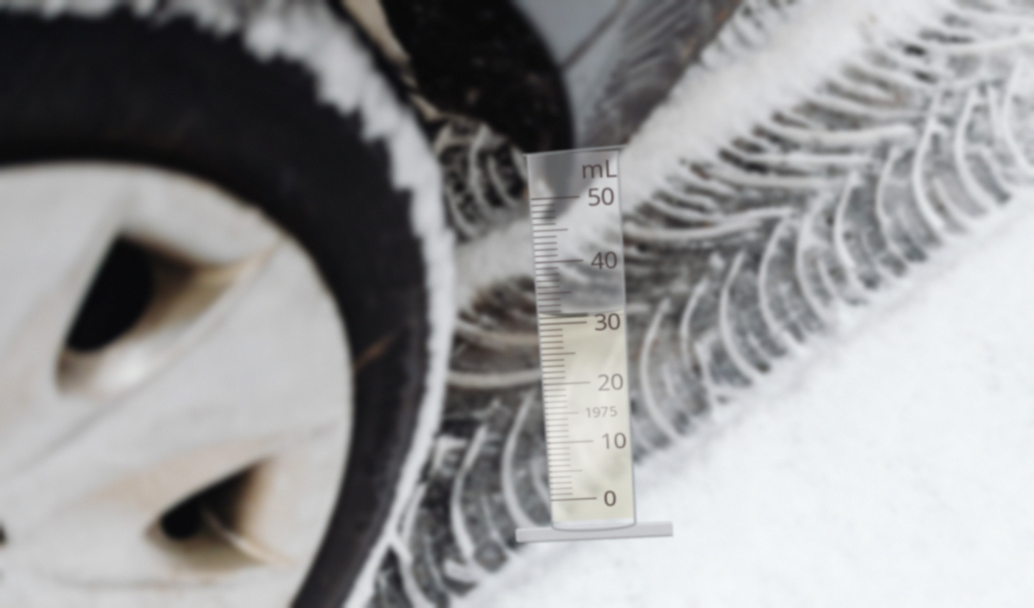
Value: 31
